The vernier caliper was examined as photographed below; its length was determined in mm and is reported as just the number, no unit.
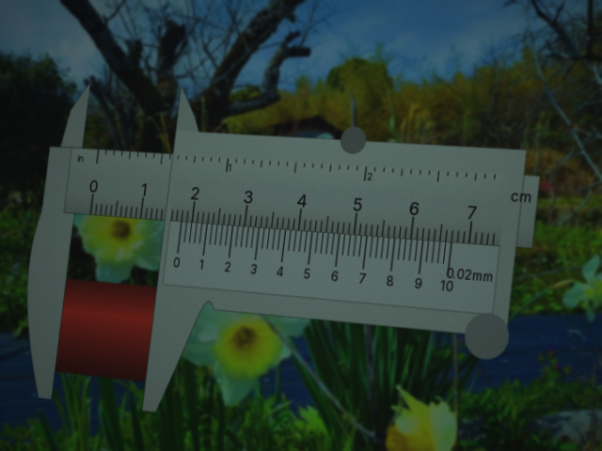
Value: 18.0
